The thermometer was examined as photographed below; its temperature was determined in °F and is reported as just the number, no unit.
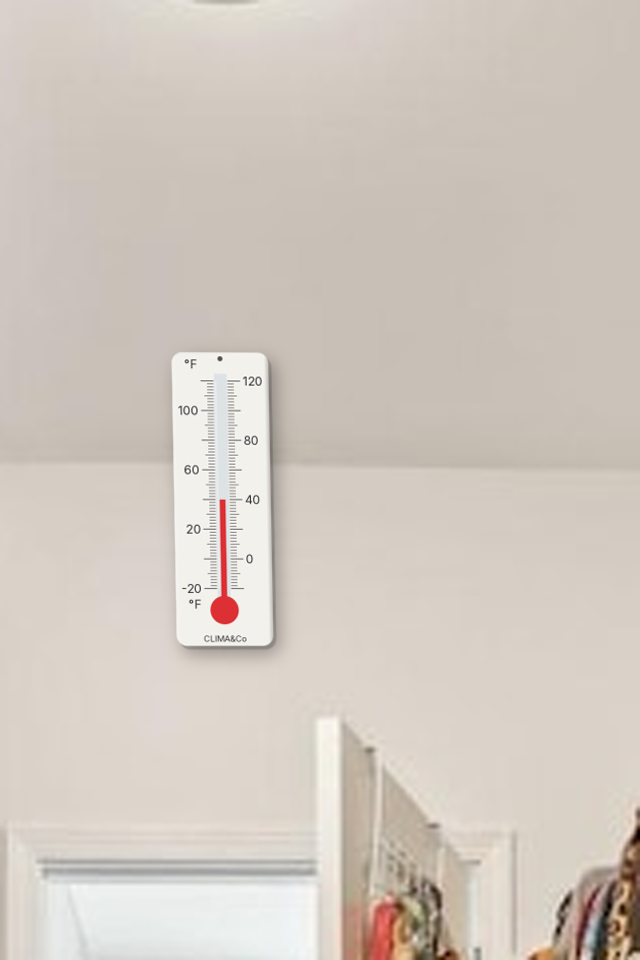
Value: 40
